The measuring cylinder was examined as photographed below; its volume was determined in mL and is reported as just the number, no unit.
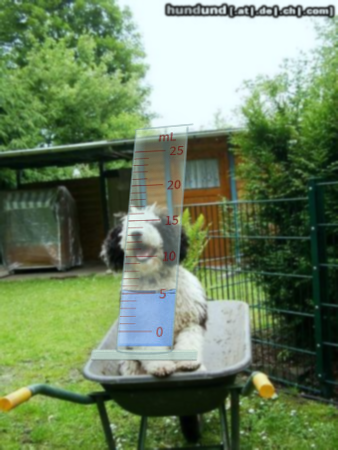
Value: 5
